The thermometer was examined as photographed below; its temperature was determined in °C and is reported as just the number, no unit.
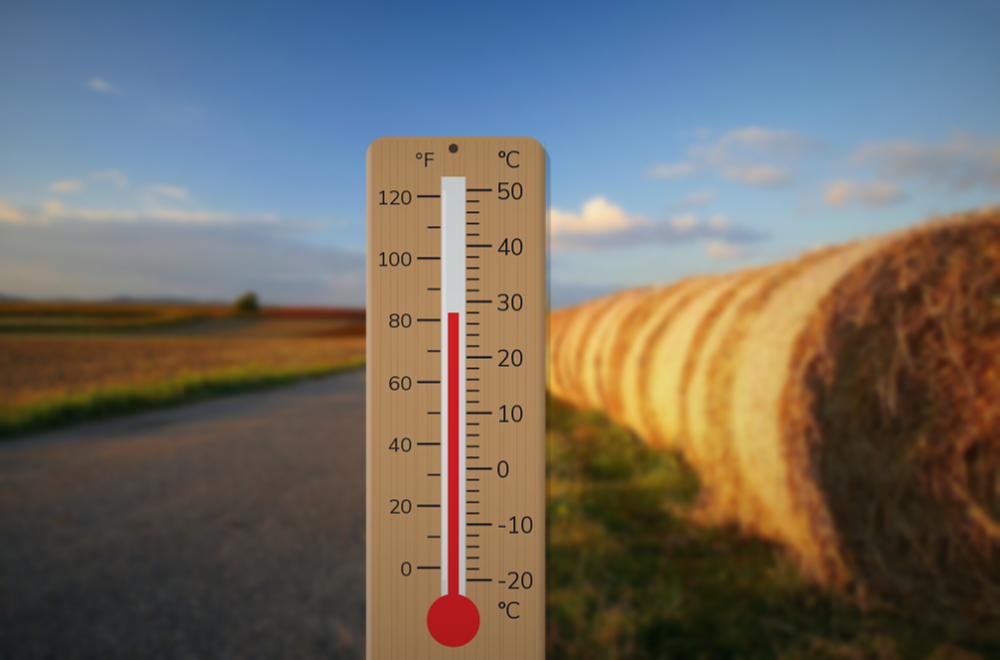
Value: 28
